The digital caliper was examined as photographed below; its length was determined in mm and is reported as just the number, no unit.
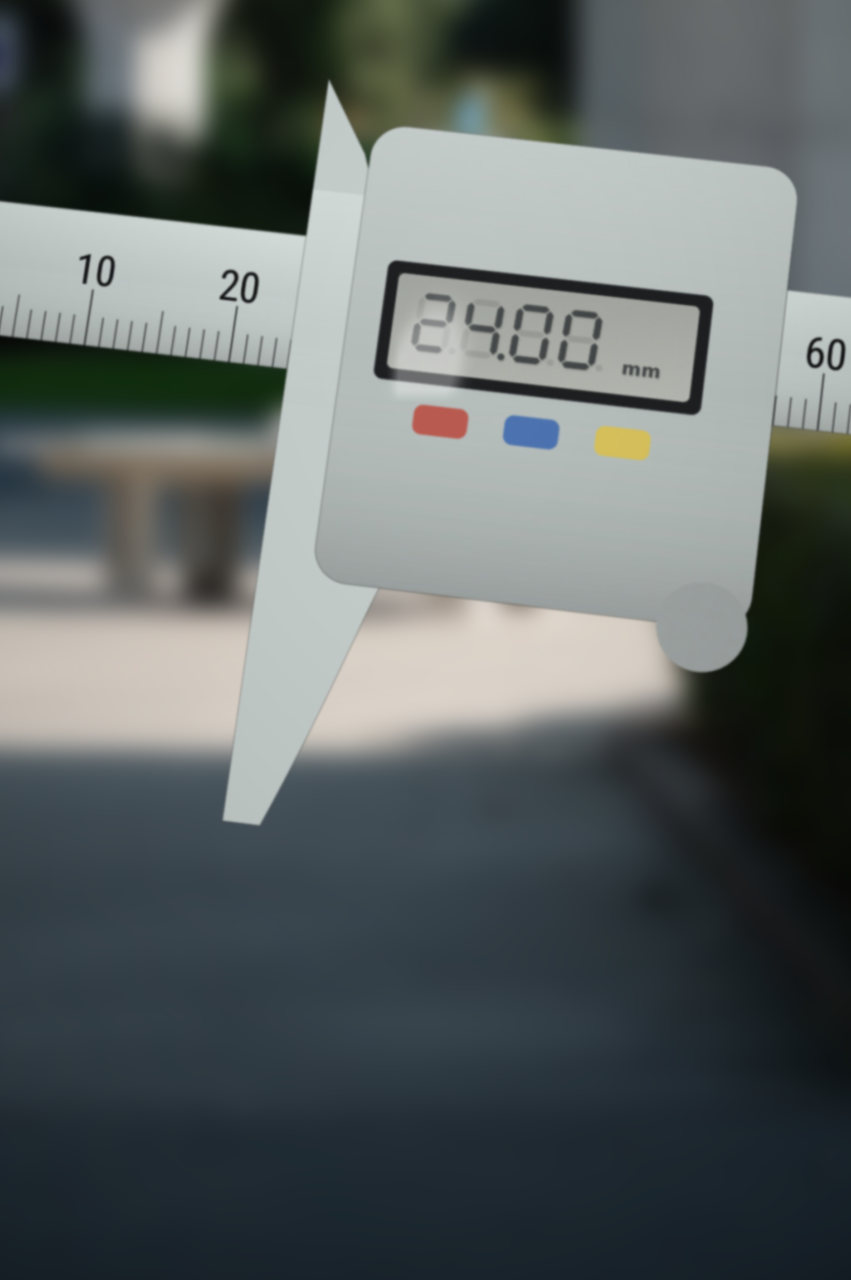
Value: 24.00
